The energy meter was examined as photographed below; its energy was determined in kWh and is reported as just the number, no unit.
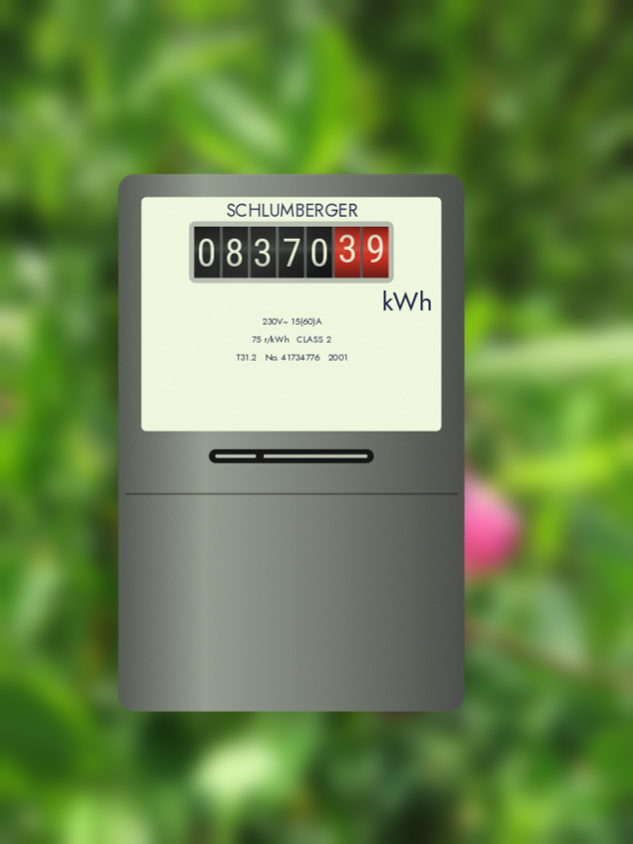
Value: 8370.39
